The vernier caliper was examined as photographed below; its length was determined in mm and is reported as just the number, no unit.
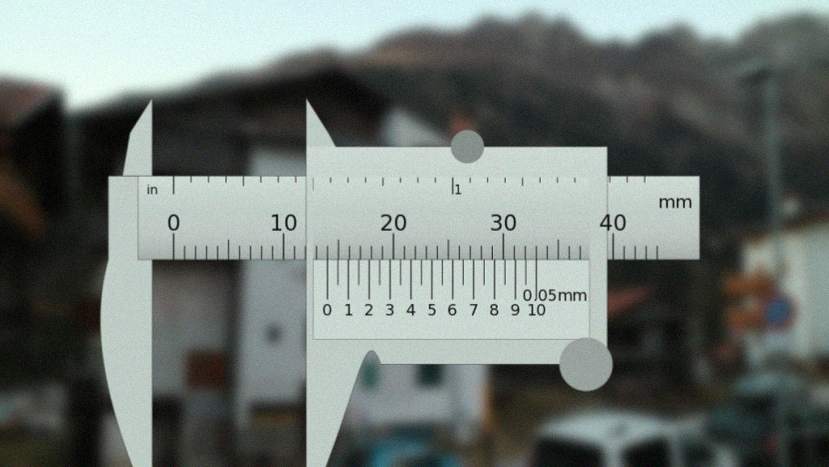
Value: 14.0
